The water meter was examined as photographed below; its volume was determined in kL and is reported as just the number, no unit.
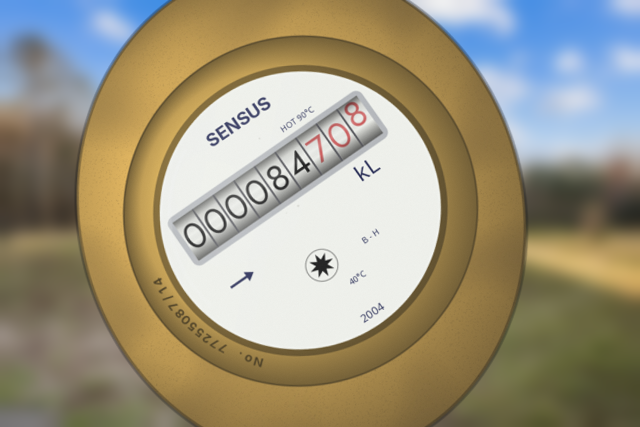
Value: 84.708
